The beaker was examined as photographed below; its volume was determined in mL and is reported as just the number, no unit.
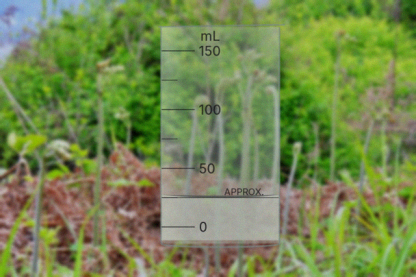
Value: 25
